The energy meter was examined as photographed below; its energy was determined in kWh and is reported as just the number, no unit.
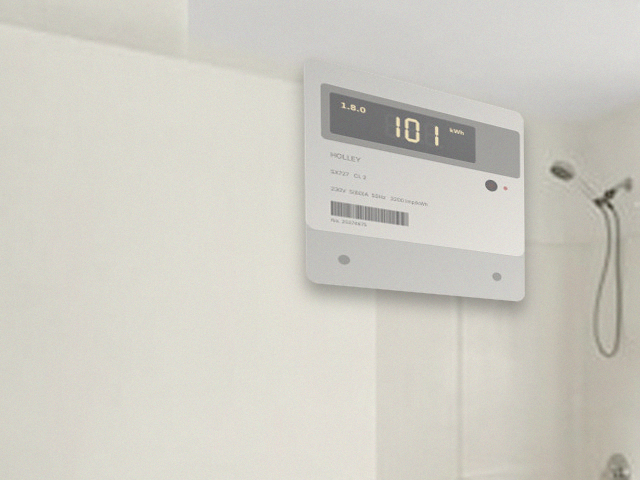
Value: 101
